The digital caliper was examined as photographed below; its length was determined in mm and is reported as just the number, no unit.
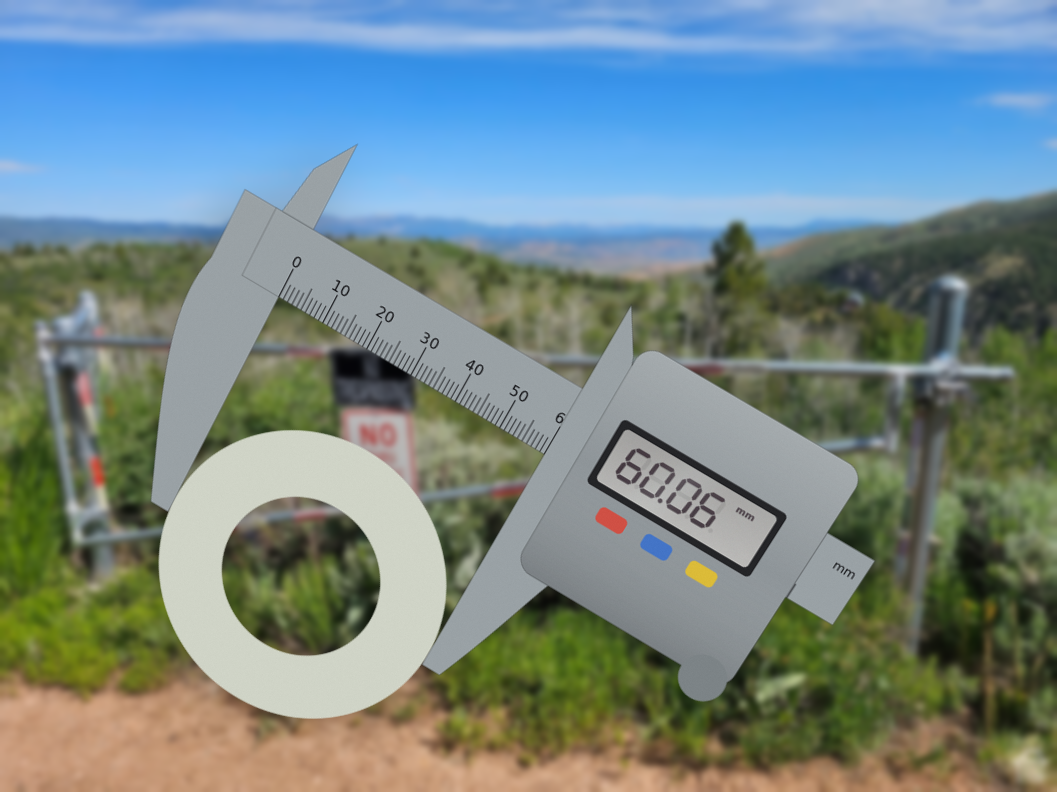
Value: 60.06
